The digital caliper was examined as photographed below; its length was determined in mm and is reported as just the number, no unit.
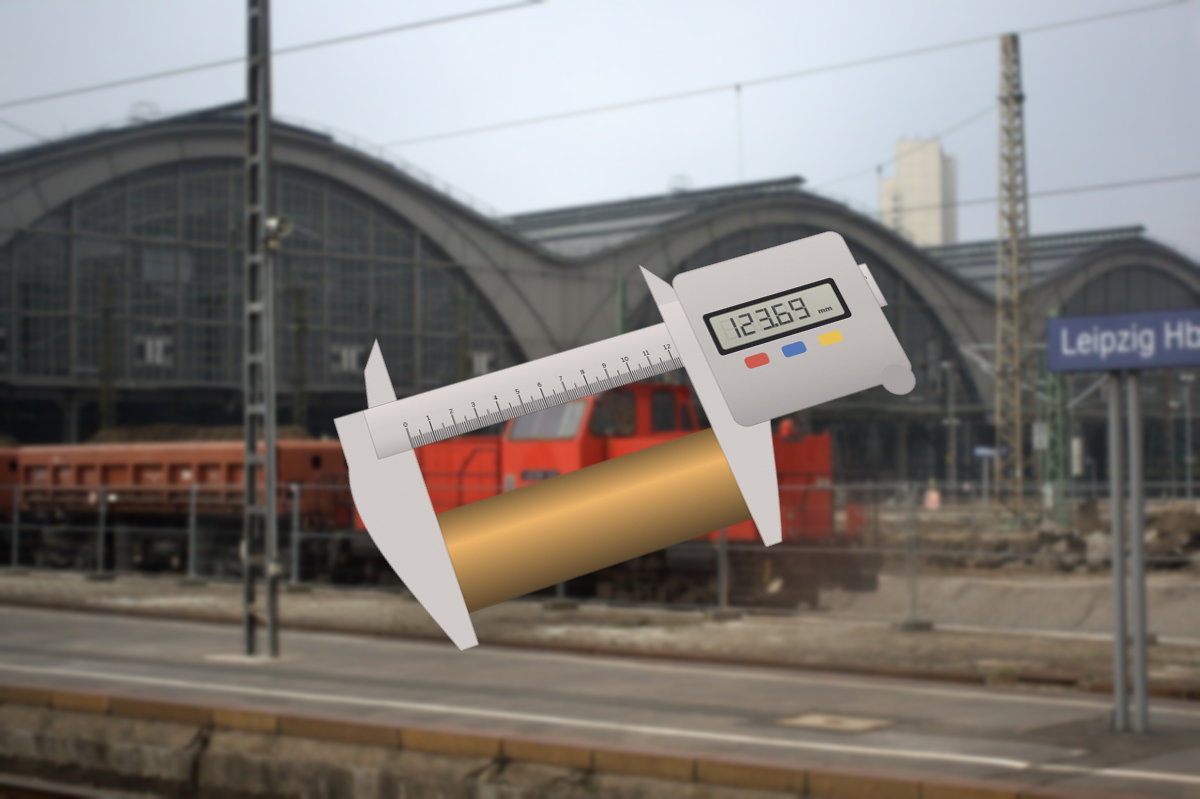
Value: 123.69
